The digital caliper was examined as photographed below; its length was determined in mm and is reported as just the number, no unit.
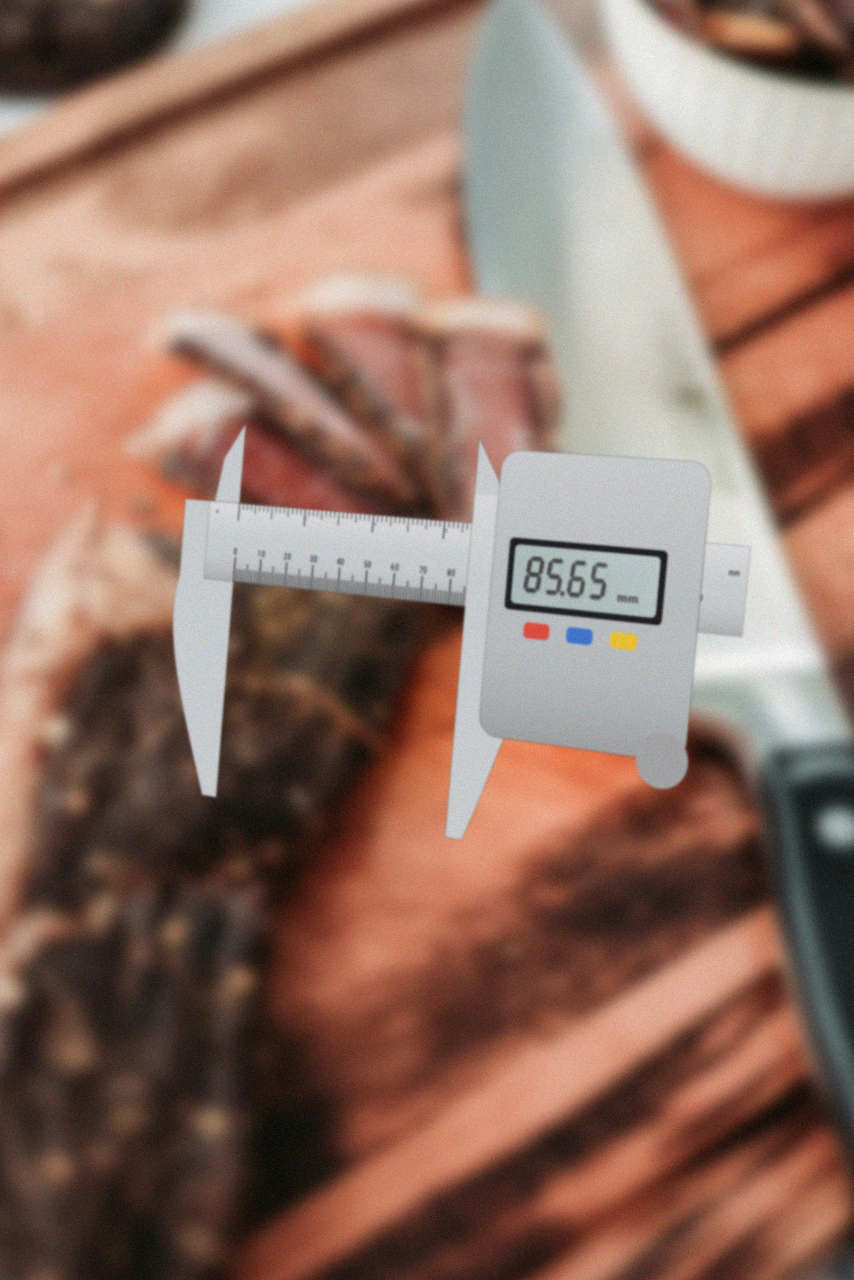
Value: 85.65
